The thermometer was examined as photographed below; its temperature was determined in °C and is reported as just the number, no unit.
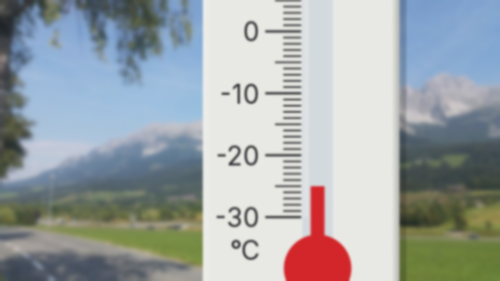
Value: -25
